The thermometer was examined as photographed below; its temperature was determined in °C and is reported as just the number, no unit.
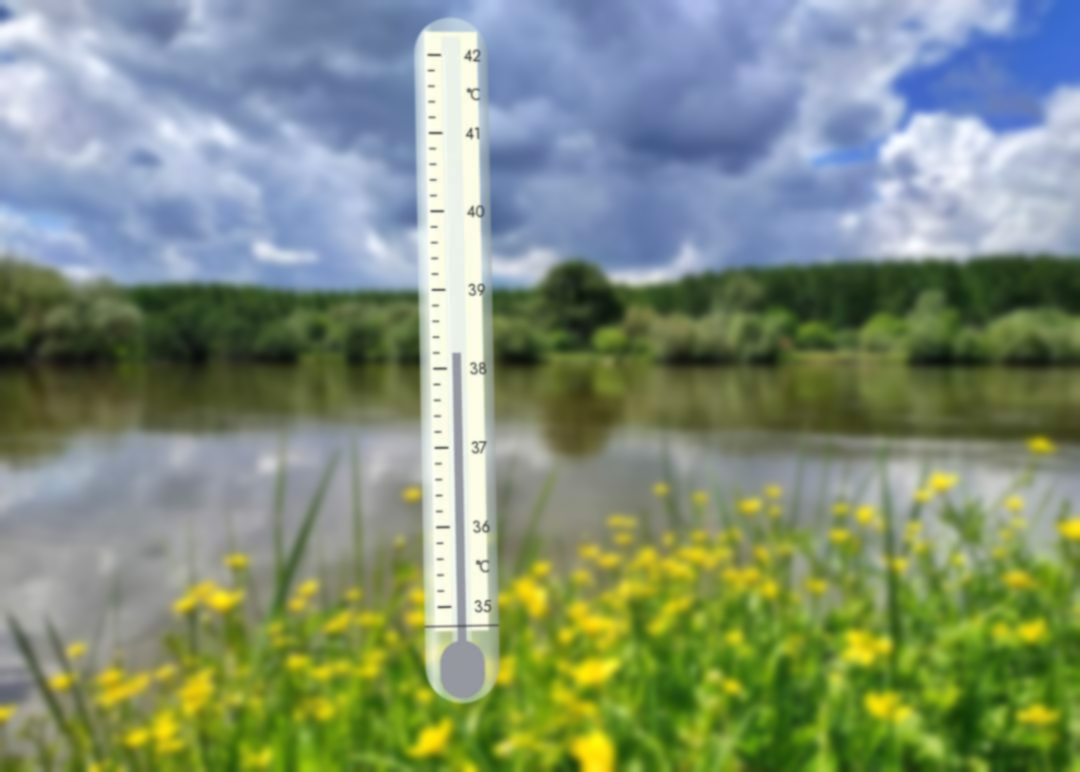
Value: 38.2
